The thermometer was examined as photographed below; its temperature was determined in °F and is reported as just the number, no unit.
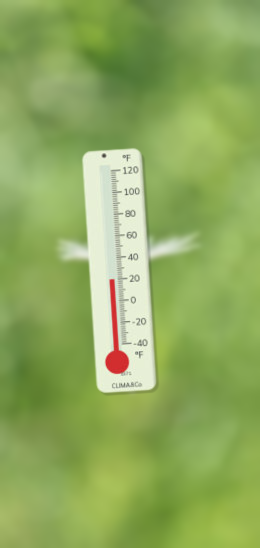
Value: 20
